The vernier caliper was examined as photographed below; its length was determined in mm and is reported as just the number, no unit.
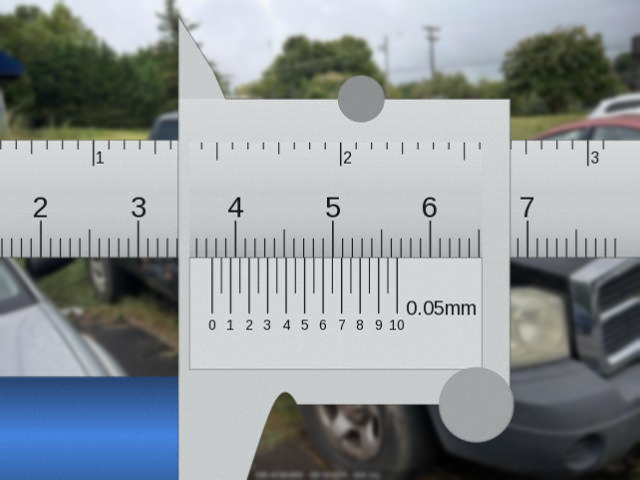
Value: 37.6
